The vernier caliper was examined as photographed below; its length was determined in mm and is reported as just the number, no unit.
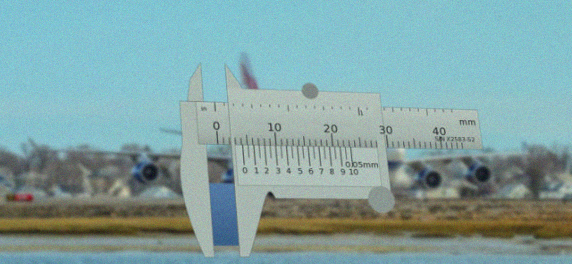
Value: 4.2
